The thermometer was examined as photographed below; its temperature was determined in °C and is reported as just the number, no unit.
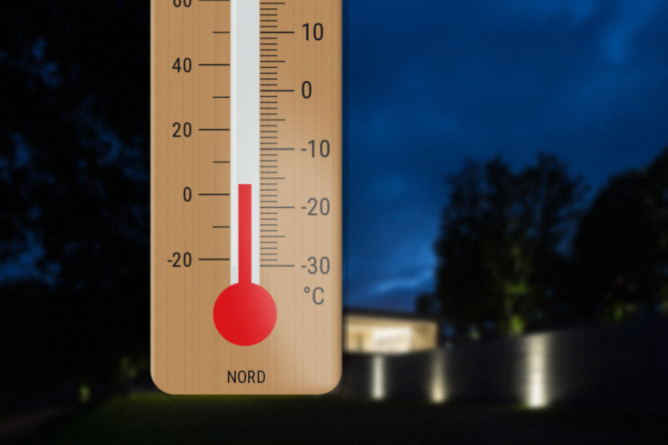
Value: -16
